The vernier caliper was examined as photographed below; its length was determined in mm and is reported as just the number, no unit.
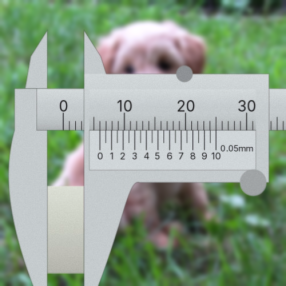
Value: 6.0
